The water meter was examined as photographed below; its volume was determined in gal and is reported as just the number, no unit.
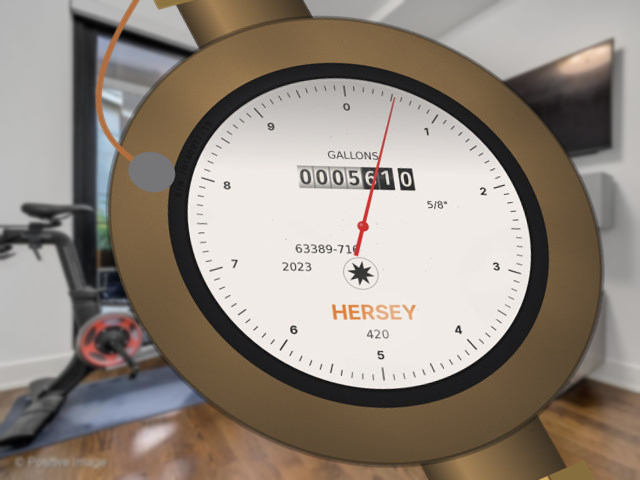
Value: 5610.5
